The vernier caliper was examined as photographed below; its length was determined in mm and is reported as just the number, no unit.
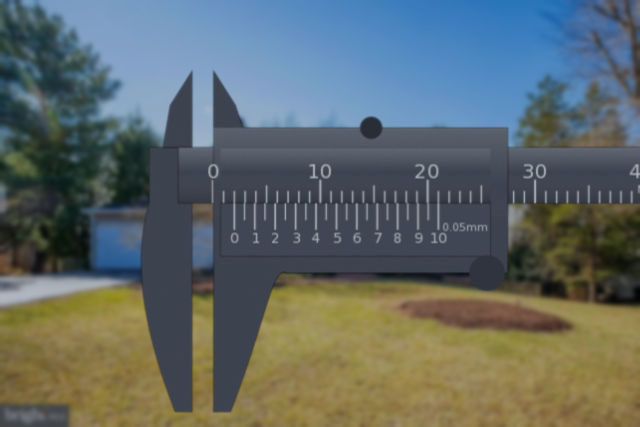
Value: 2.0
